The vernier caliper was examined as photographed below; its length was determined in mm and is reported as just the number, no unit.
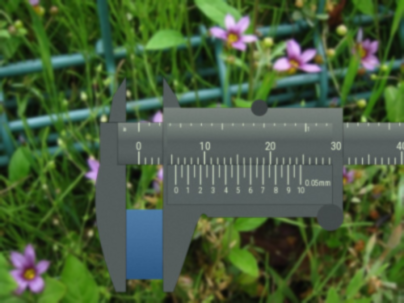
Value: 5.6
